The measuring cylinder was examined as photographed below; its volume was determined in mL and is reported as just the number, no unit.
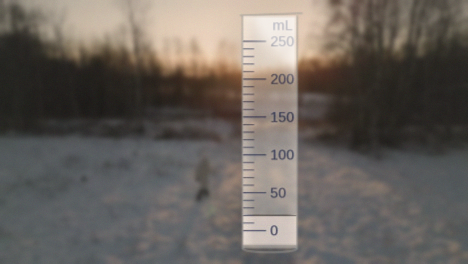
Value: 20
